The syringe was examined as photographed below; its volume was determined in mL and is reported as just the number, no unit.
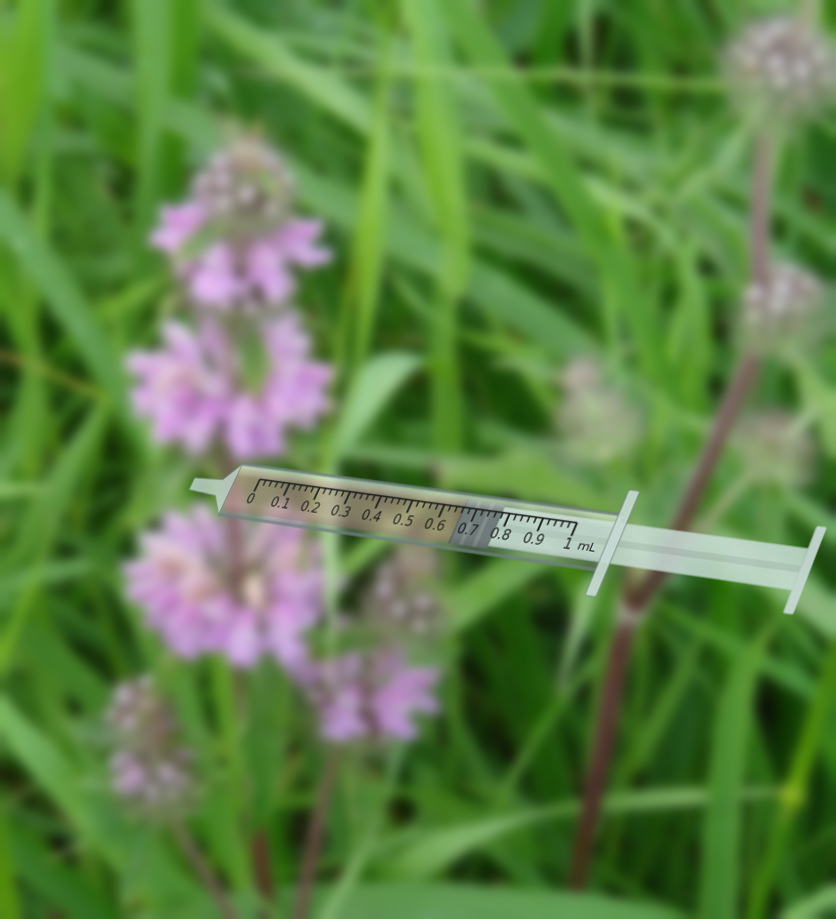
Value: 0.66
